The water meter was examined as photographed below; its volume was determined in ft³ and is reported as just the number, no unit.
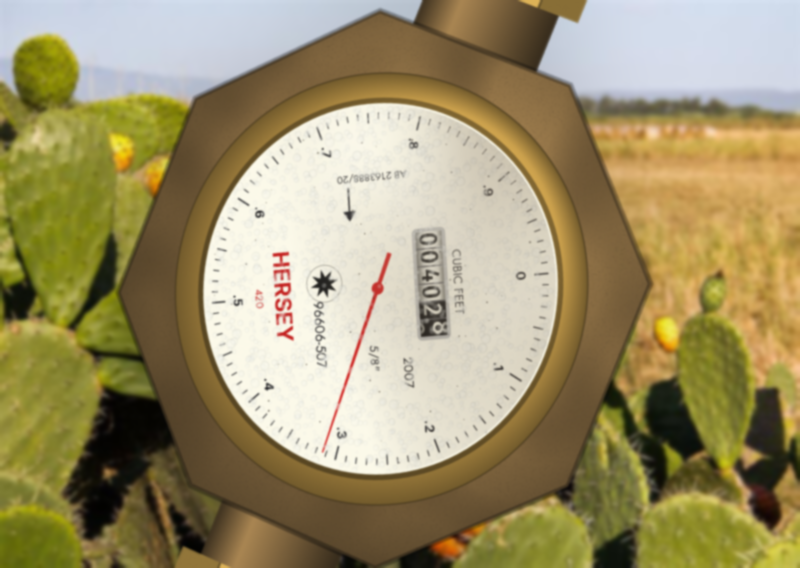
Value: 4028.31
